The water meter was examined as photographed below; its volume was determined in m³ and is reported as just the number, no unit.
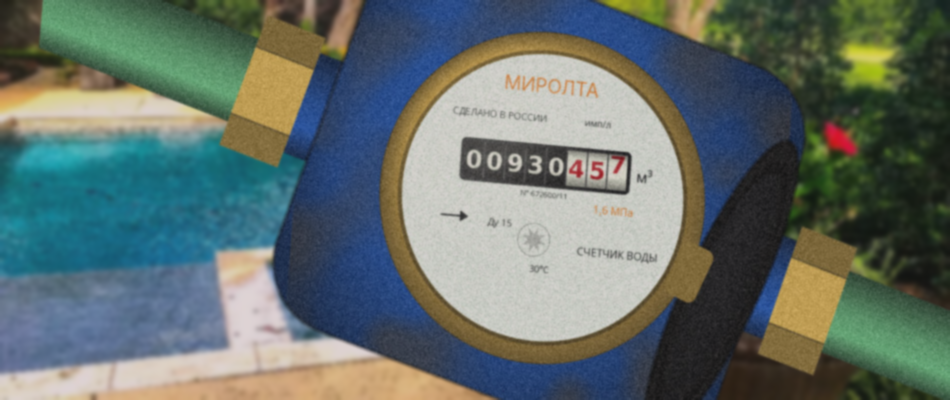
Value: 930.457
